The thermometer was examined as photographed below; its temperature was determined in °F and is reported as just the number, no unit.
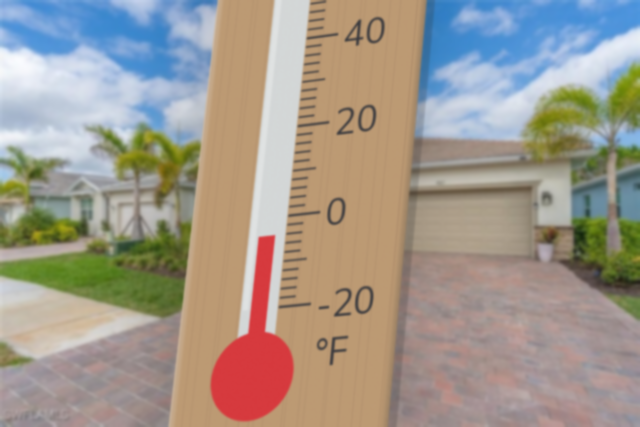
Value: -4
